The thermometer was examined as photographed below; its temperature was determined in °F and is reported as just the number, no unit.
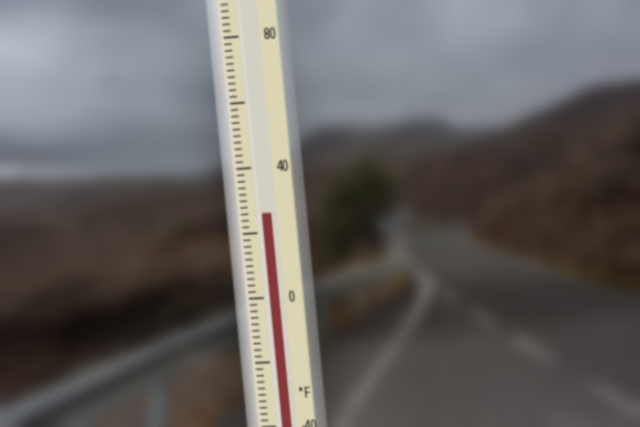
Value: 26
